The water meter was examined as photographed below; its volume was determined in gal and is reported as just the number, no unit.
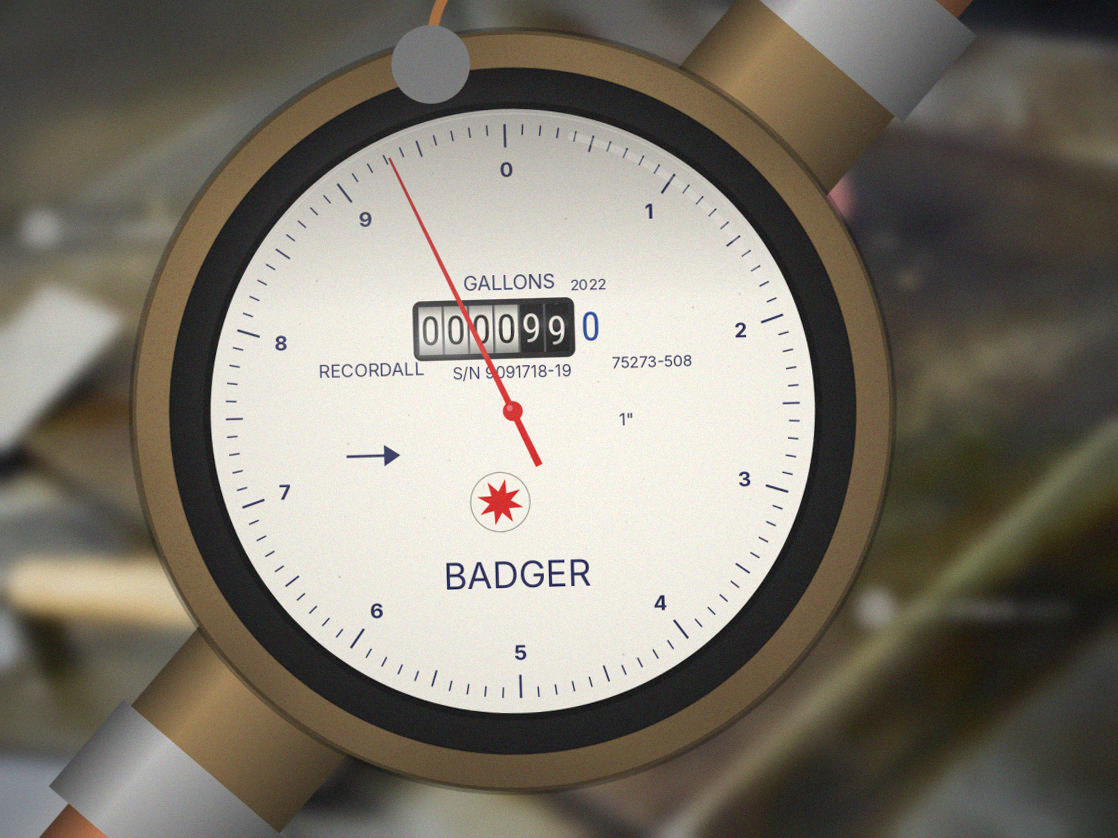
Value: 989.3
